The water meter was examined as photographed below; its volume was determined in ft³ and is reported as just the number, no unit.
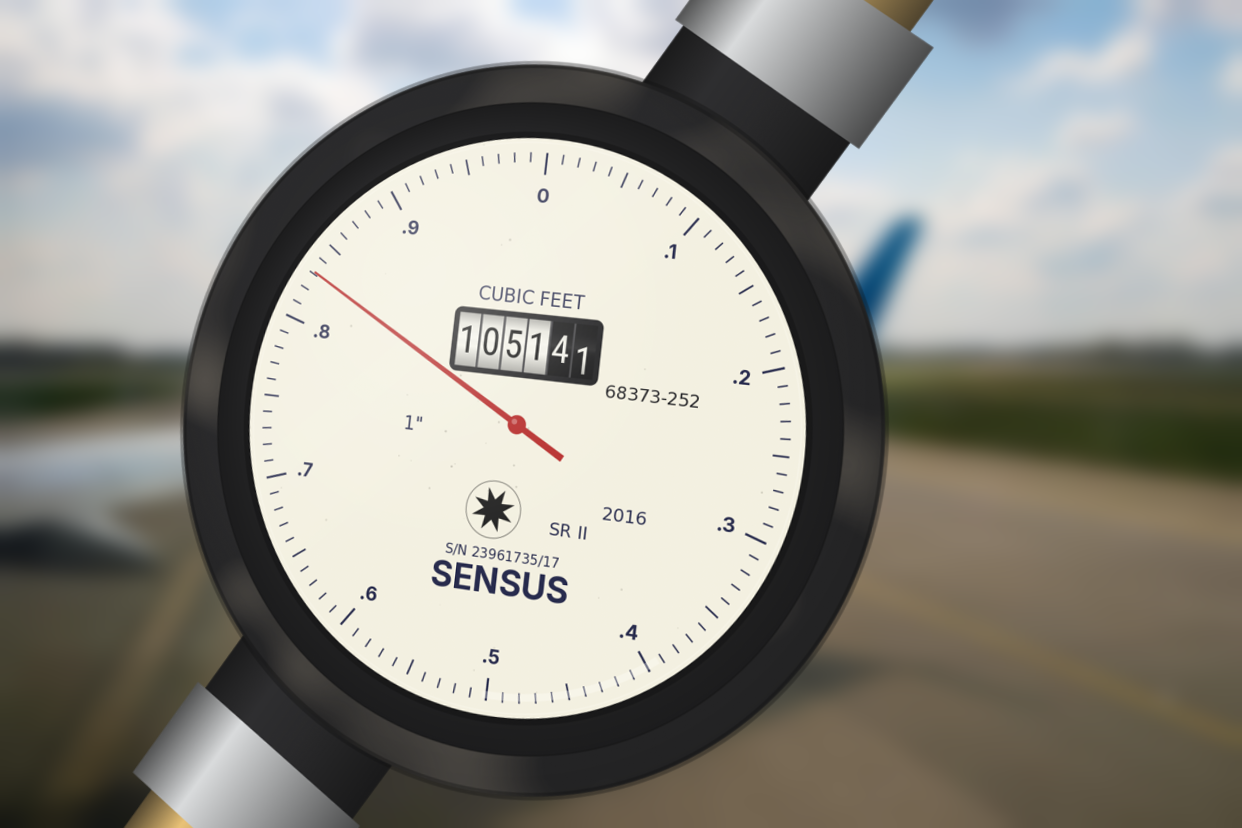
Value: 105140.83
